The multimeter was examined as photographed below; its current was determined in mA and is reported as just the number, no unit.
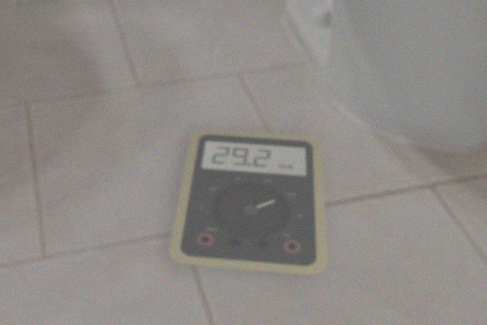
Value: 29.2
